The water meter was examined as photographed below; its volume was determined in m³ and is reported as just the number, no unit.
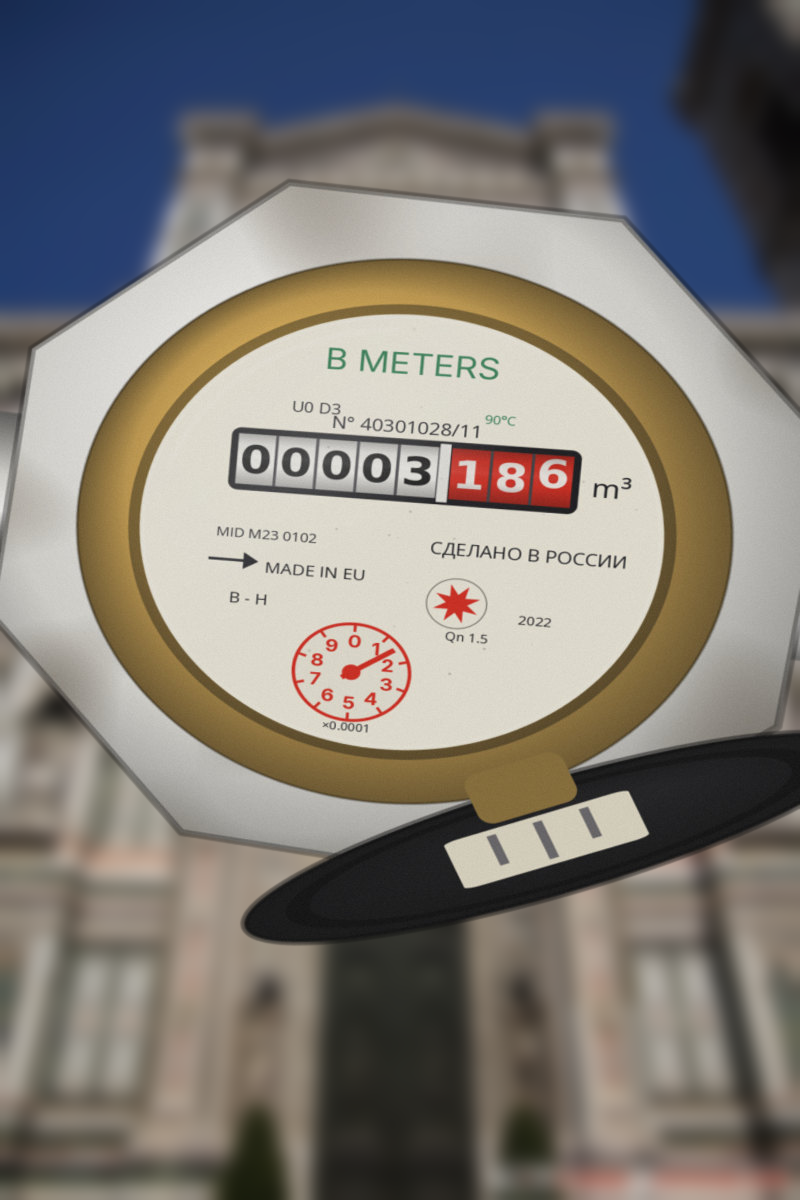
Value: 3.1861
